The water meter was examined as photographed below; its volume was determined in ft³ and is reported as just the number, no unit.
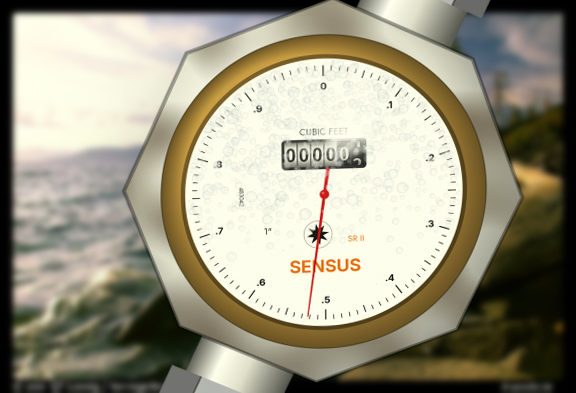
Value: 1.52
